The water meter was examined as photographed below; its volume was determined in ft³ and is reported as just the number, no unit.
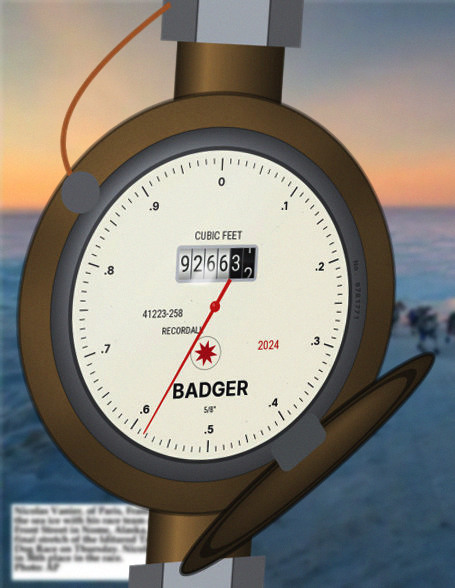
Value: 926631.58
